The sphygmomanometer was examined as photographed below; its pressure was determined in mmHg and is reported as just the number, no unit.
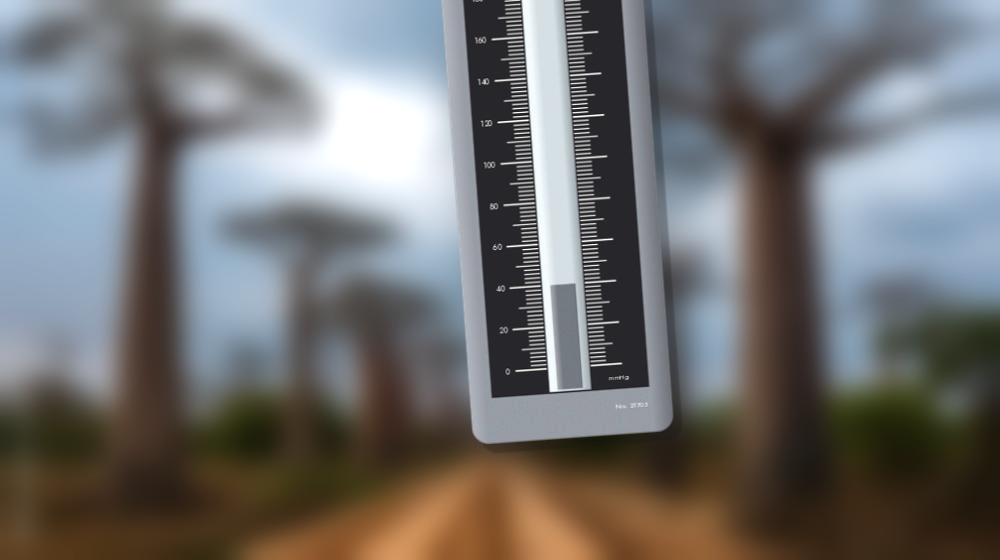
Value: 40
